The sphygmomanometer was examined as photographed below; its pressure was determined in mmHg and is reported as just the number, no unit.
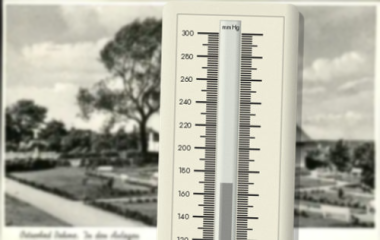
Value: 170
